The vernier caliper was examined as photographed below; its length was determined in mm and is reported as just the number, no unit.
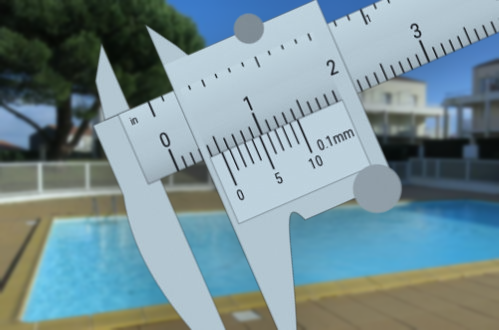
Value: 5.2
